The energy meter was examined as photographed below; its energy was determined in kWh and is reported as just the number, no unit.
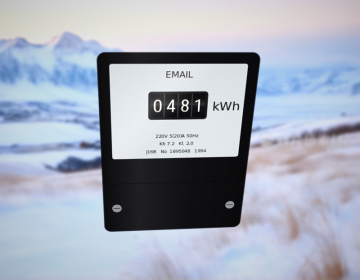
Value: 481
